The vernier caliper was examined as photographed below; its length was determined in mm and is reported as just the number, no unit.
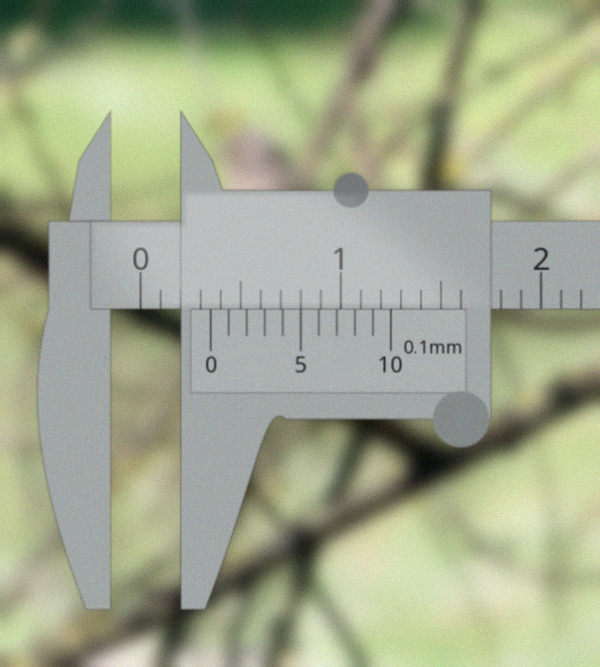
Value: 3.5
